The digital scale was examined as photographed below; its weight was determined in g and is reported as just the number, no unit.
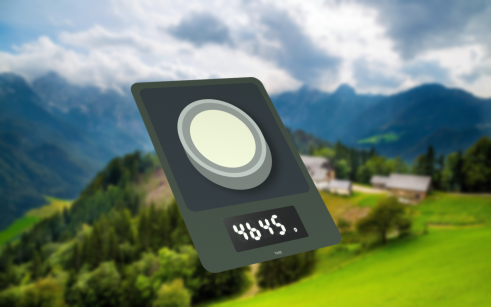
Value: 4645
